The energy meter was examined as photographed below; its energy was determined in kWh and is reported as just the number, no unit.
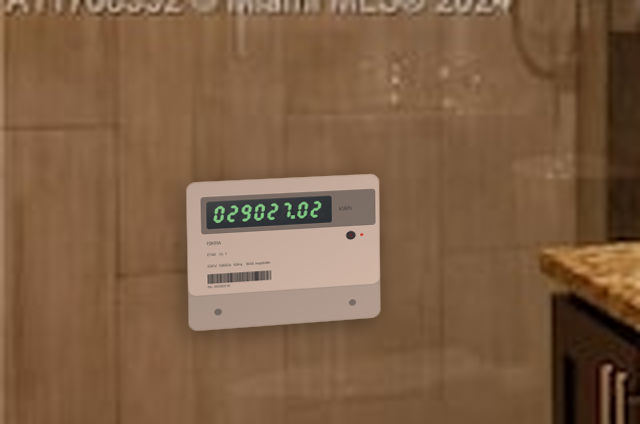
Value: 29027.02
